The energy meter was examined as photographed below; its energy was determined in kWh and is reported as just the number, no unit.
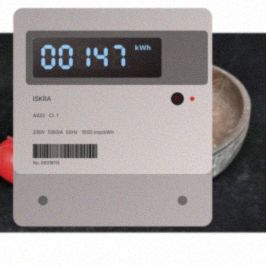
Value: 147
